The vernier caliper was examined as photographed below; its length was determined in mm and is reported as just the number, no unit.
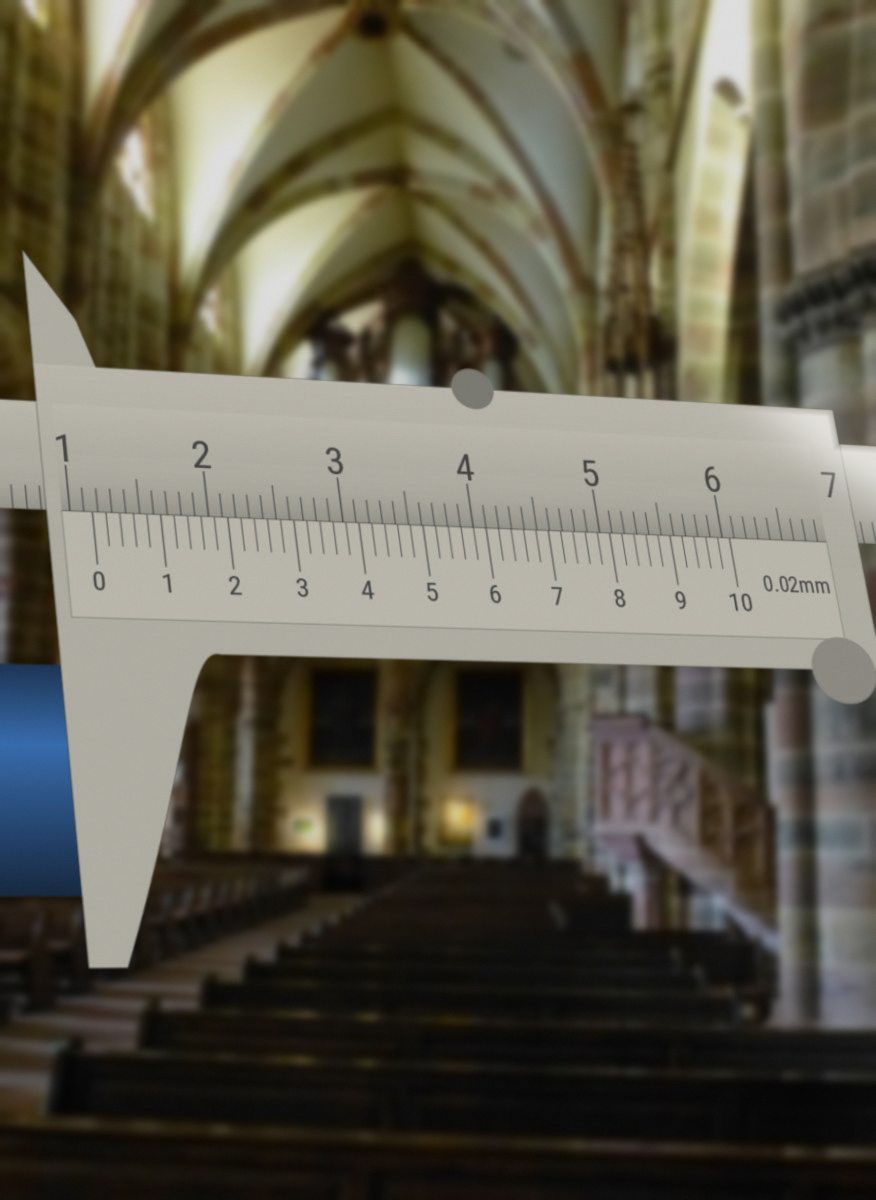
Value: 11.6
